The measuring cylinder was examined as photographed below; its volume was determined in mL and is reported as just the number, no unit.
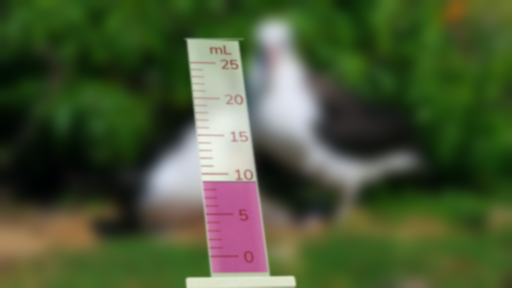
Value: 9
